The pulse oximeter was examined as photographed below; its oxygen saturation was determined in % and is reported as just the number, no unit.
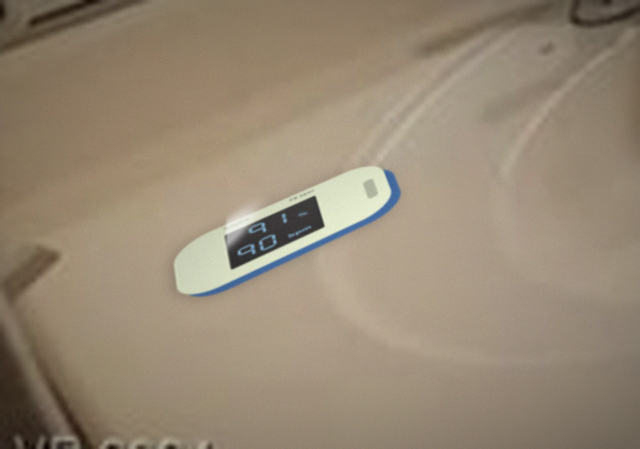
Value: 91
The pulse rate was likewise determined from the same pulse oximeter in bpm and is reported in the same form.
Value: 90
